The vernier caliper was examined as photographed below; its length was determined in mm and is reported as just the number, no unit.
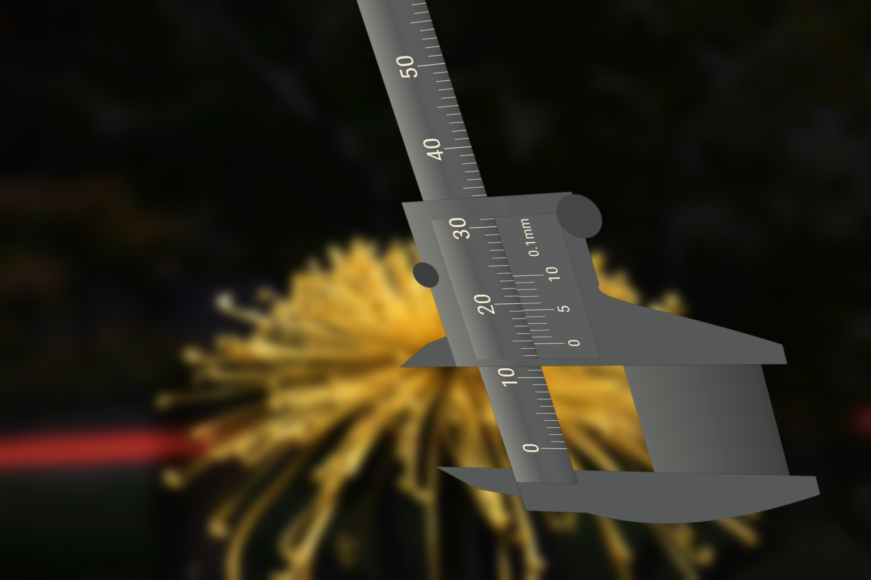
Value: 14.6
